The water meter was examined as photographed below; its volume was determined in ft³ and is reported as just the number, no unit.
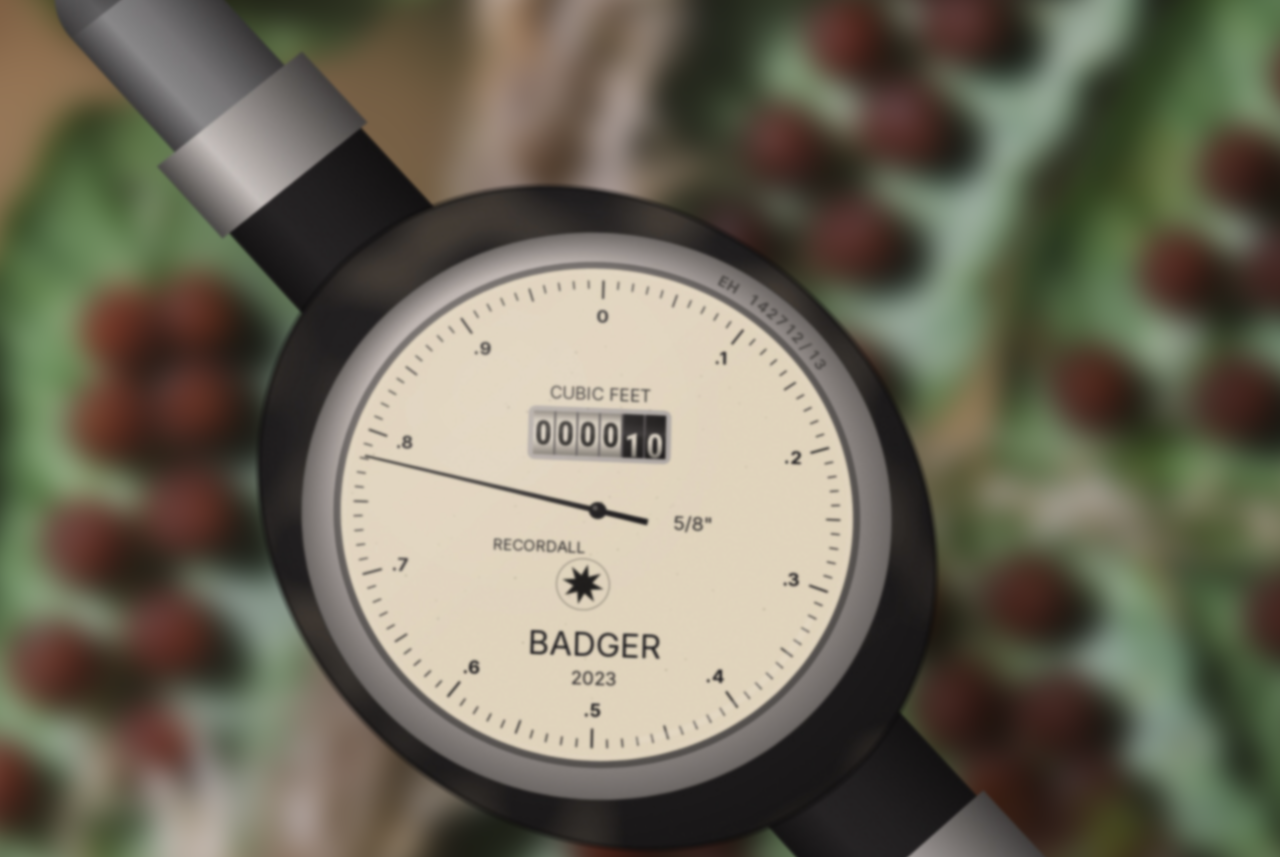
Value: 9.78
